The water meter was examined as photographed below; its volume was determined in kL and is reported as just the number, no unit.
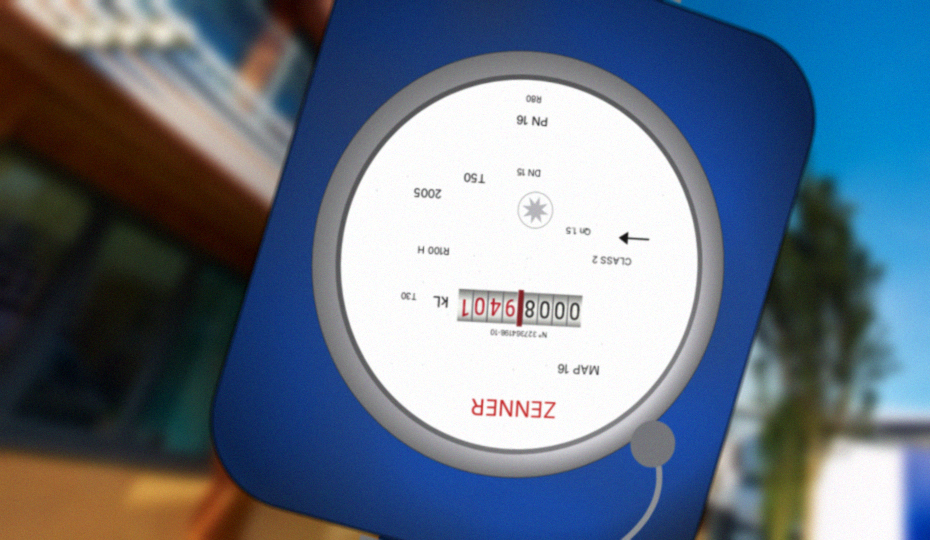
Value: 8.9401
